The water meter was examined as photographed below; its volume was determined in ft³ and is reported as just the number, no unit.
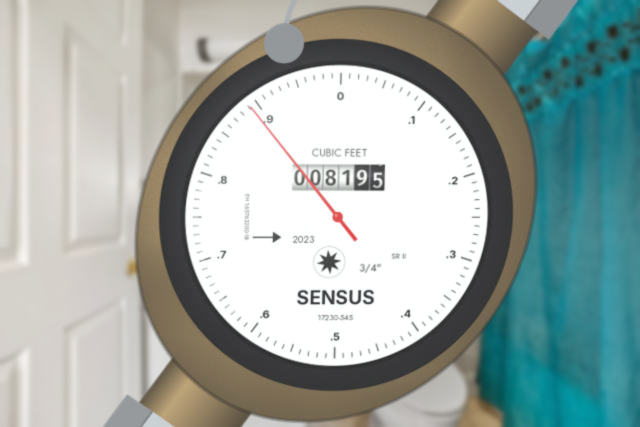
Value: 8194.89
